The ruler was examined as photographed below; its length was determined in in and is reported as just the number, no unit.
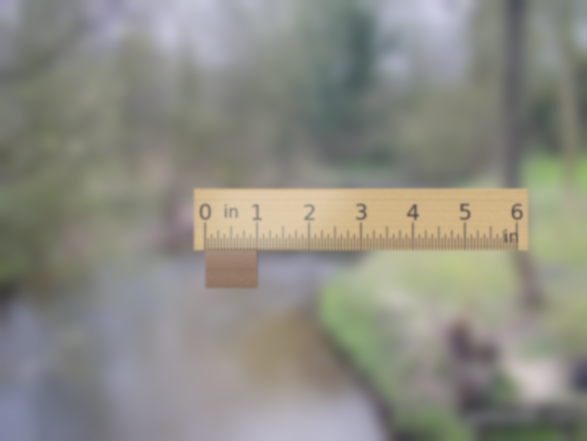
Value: 1
